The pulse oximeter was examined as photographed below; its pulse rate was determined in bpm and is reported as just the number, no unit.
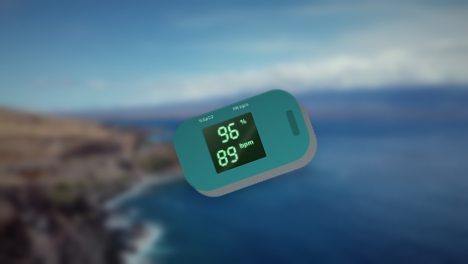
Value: 89
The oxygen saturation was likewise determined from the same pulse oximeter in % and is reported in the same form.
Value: 96
